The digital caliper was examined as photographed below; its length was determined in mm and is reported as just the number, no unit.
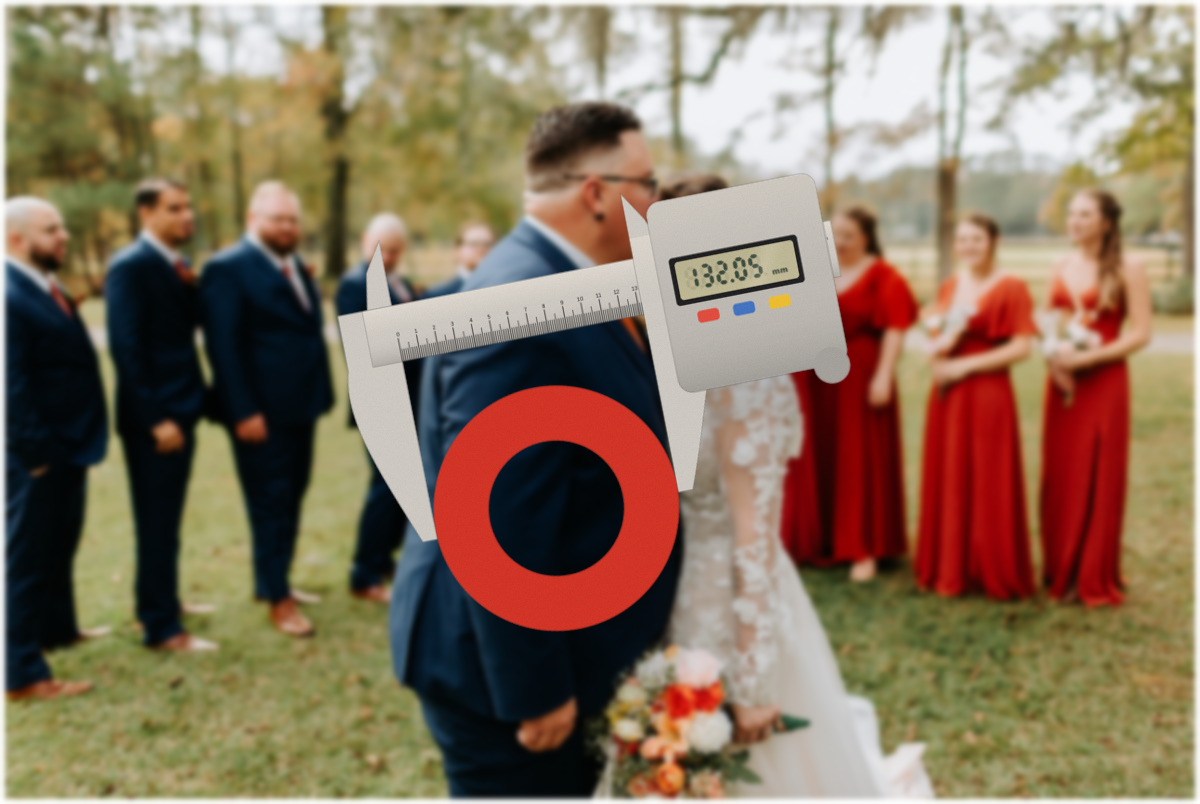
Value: 132.05
